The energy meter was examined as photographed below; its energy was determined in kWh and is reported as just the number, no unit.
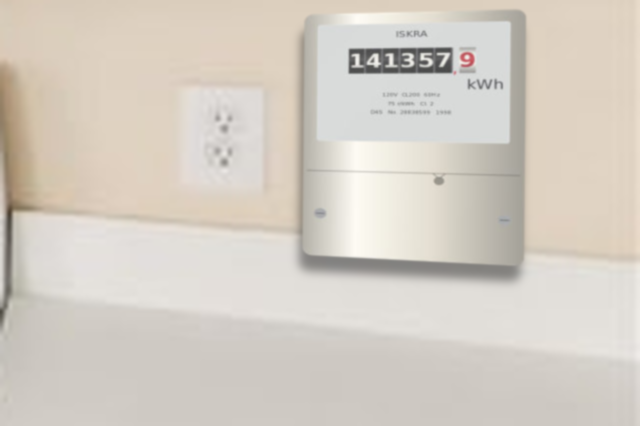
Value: 141357.9
